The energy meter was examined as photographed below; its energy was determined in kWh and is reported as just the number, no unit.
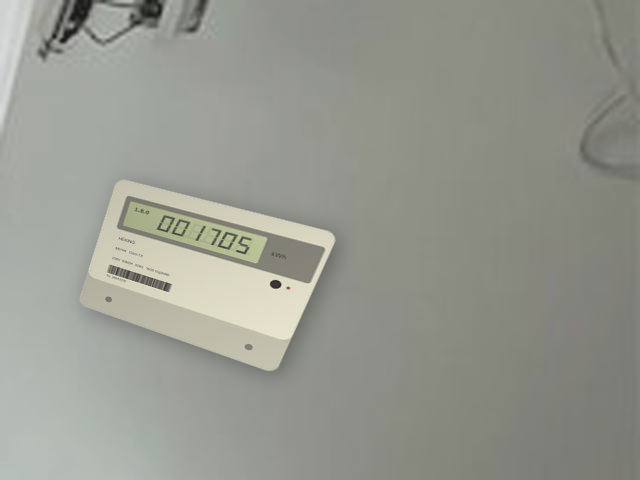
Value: 1705
